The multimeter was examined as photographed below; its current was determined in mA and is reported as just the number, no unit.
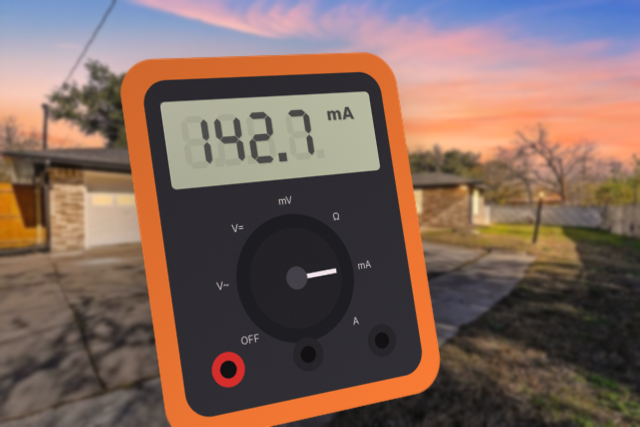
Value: 142.7
